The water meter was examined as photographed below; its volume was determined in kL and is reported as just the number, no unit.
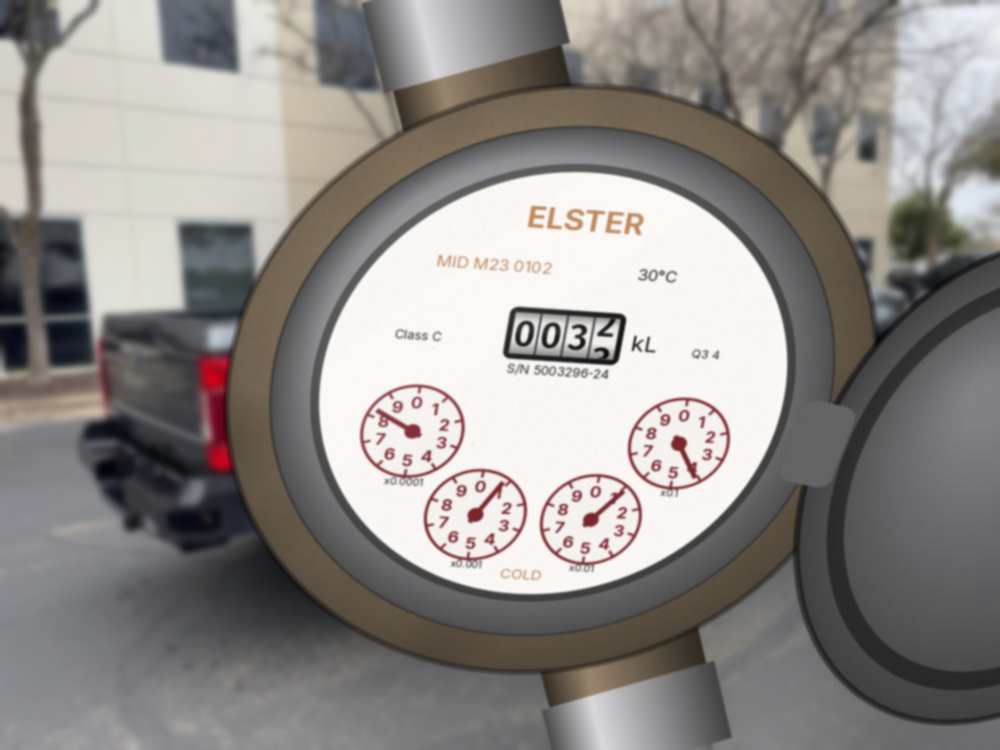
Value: 32.4108
